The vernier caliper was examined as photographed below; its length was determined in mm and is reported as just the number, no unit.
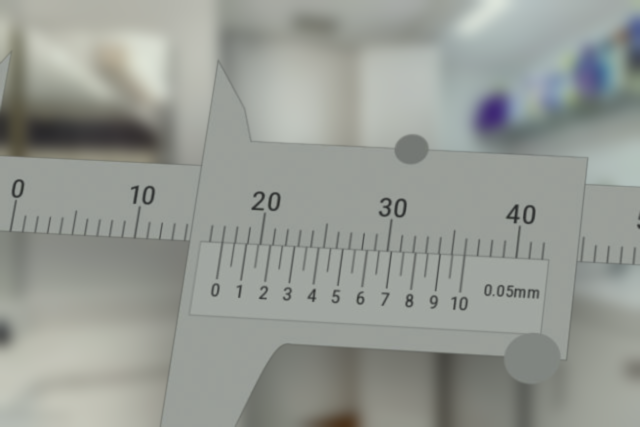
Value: 17.0
